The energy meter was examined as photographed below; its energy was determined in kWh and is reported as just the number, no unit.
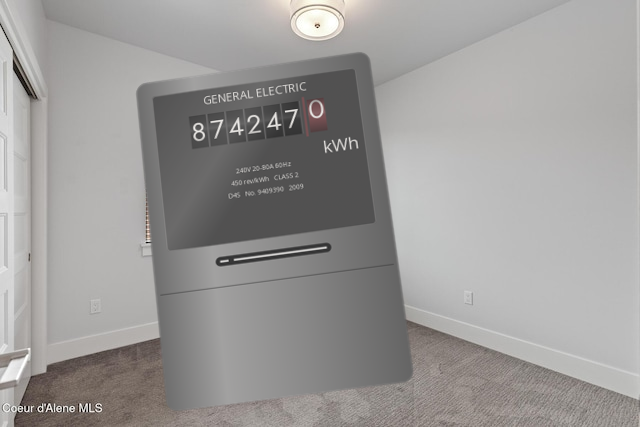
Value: 874247.0
